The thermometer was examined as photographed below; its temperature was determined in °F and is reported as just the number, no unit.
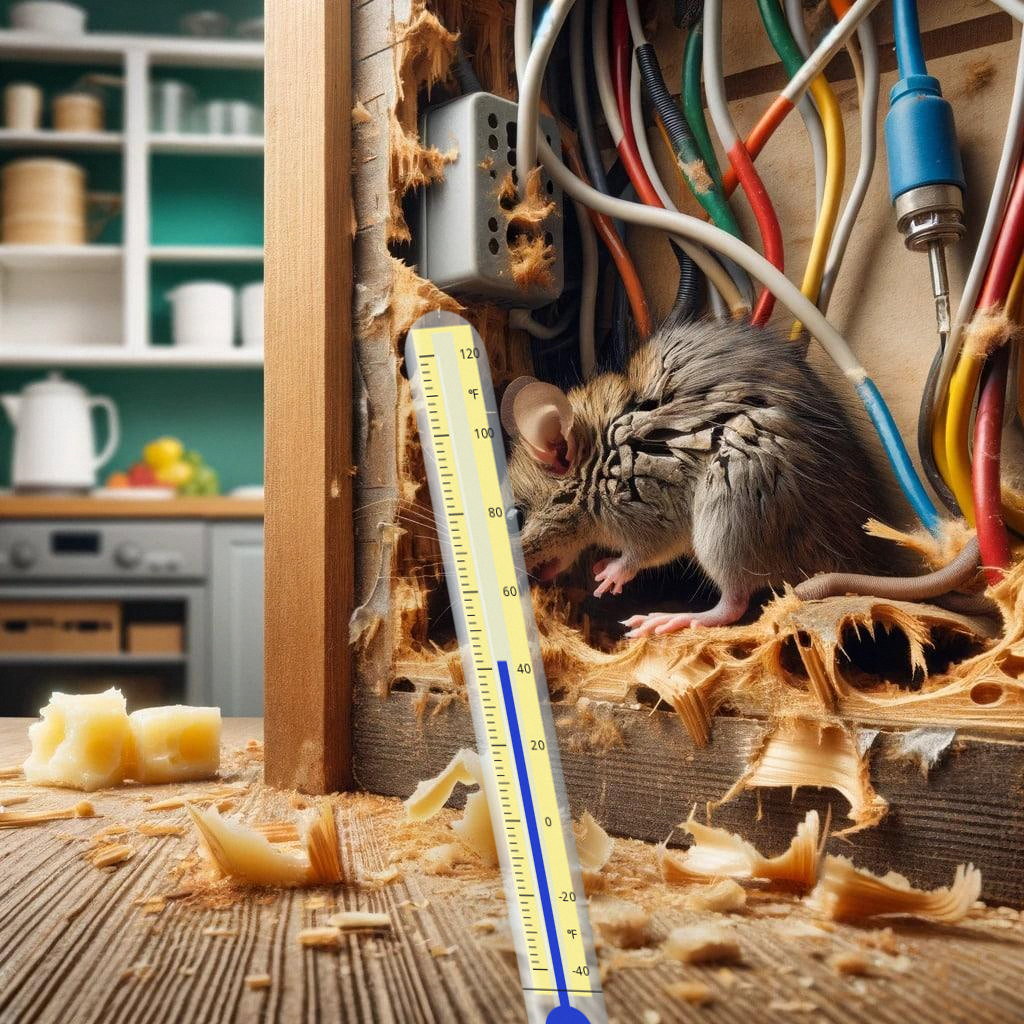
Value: 42
